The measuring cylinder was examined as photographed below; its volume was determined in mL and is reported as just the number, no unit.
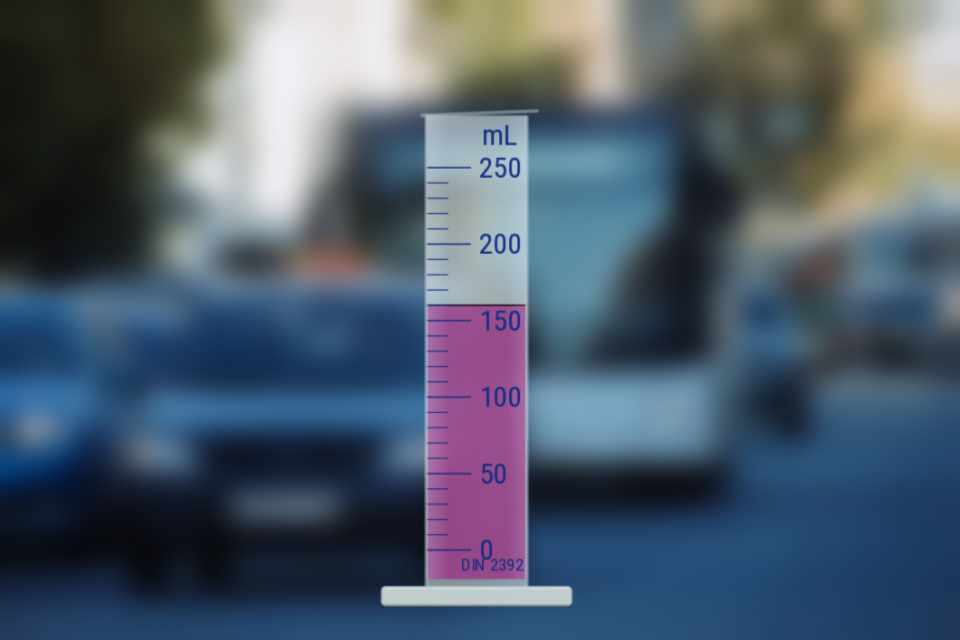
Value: 160
